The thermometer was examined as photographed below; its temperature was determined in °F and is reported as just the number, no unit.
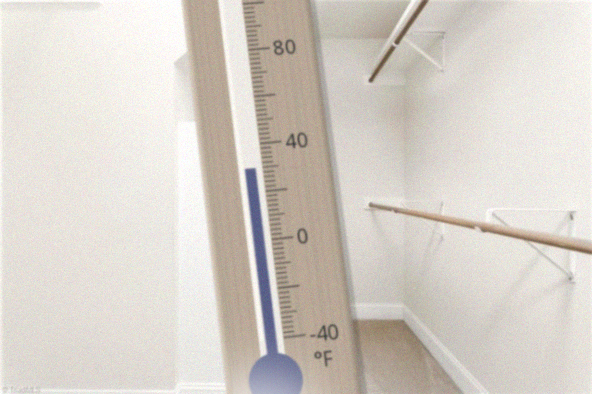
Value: 30
